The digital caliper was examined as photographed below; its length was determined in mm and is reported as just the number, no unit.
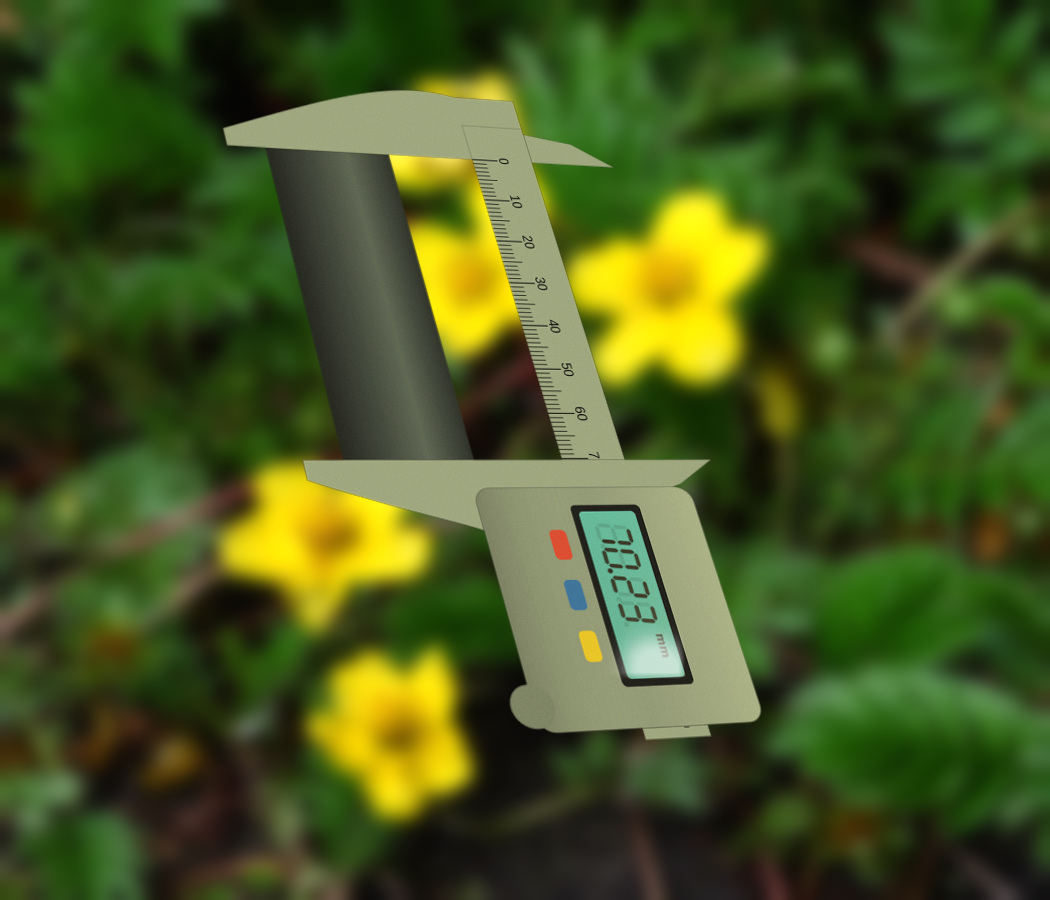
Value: 70.23
